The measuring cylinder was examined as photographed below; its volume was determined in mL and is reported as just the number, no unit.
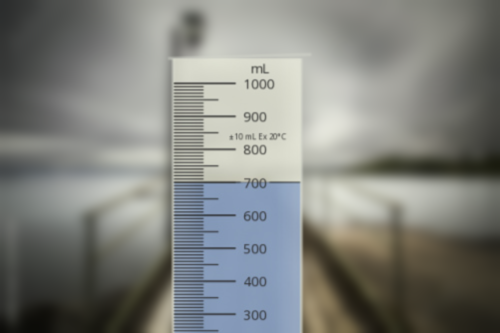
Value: 700
